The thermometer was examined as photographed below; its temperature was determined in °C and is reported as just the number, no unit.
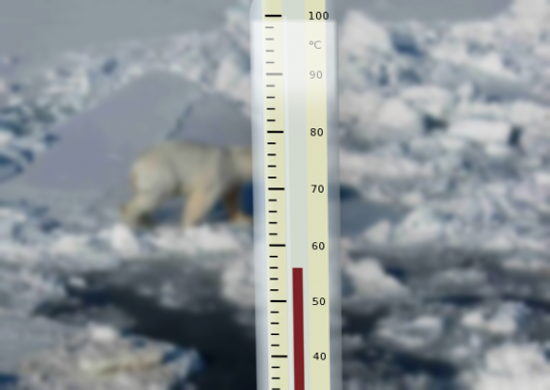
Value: 56
